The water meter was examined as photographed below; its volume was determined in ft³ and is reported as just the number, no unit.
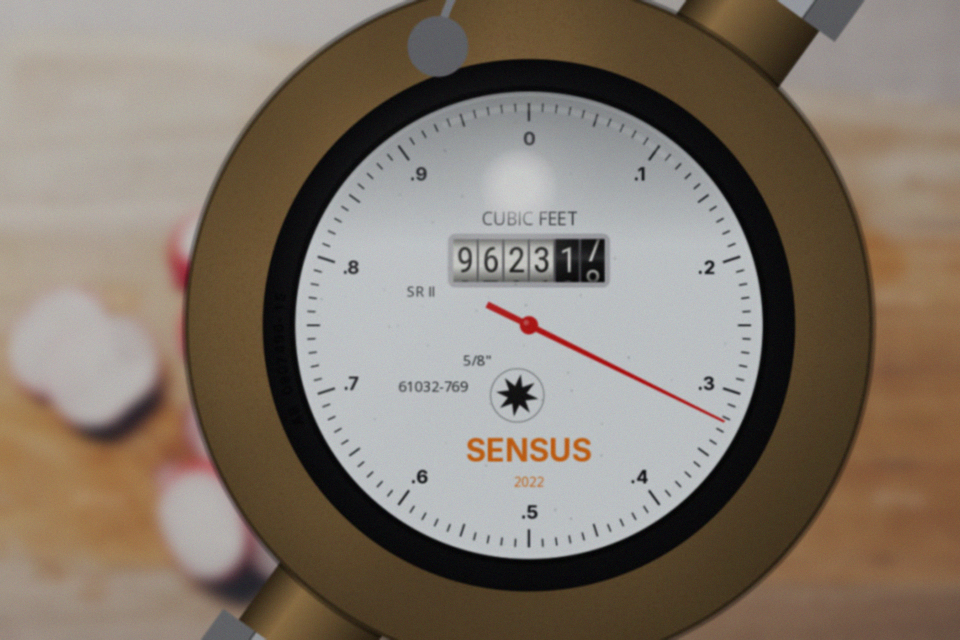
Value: 962317.32
